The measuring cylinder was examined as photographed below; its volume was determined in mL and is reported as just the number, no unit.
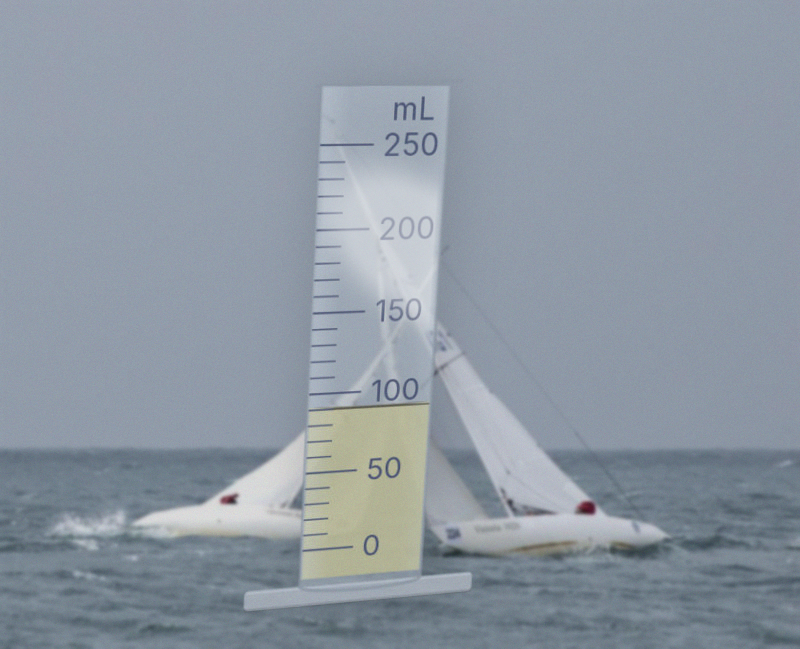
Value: 90
